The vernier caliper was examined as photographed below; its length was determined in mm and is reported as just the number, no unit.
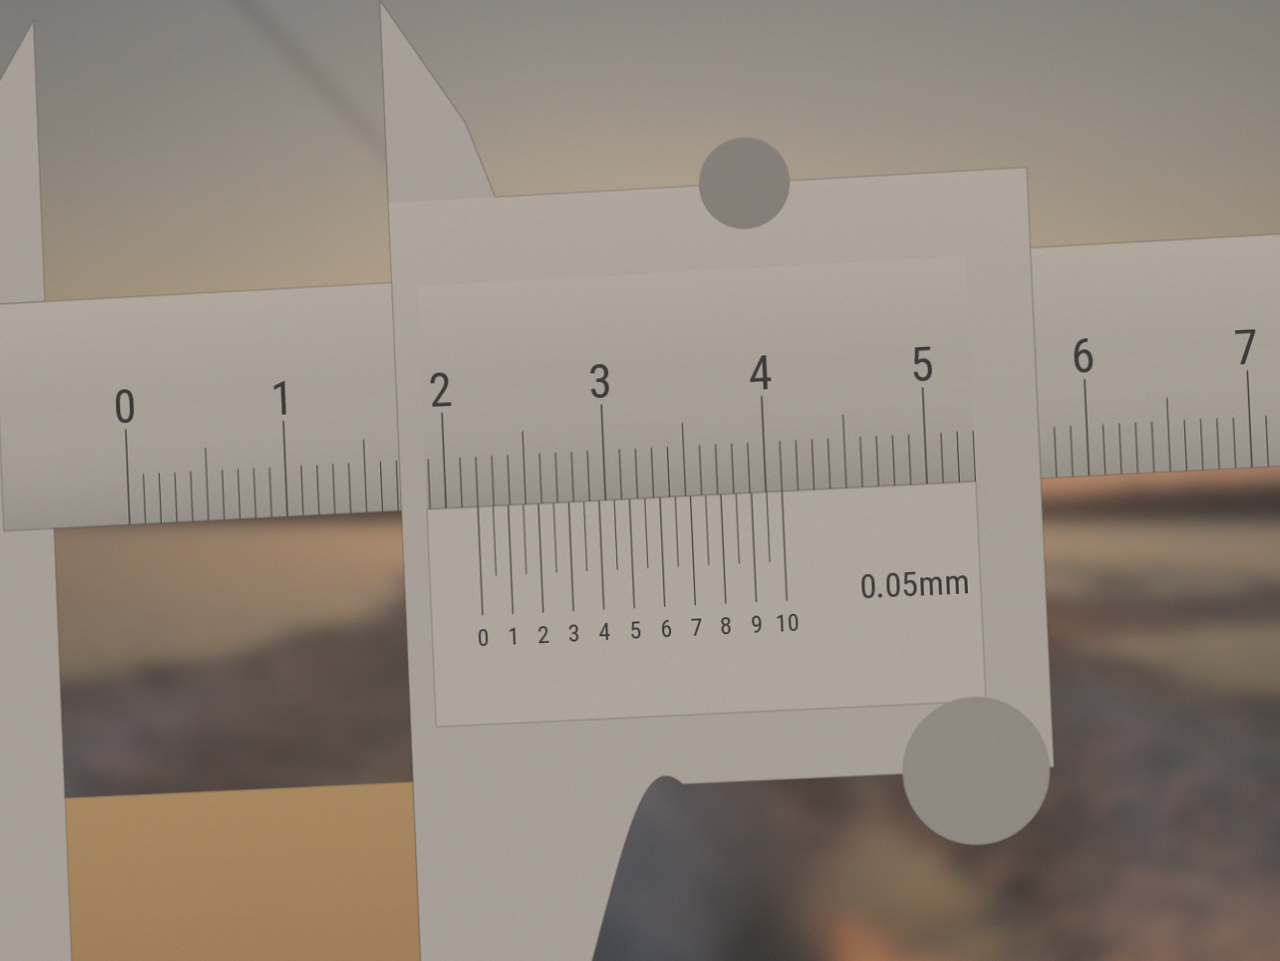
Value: 22.0
